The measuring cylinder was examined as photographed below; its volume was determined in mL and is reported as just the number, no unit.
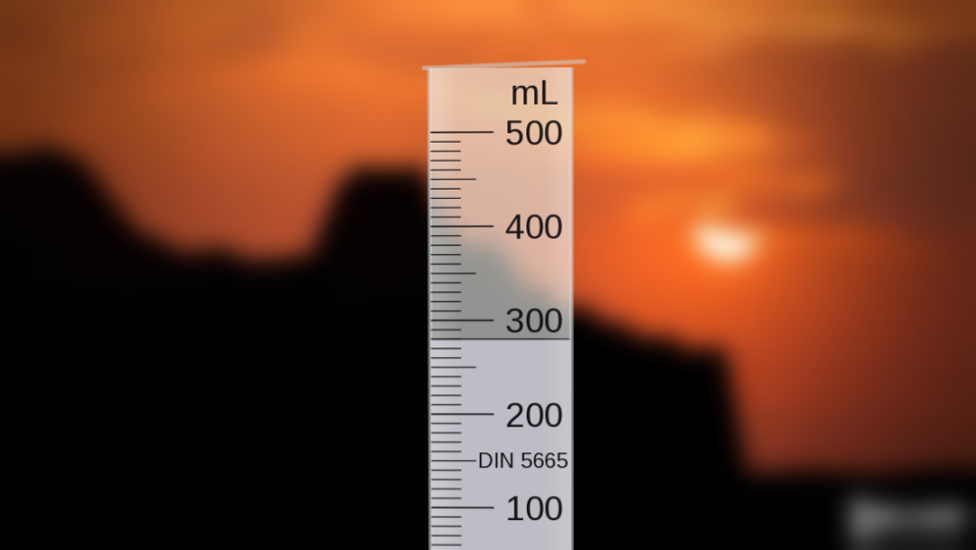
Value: 280
